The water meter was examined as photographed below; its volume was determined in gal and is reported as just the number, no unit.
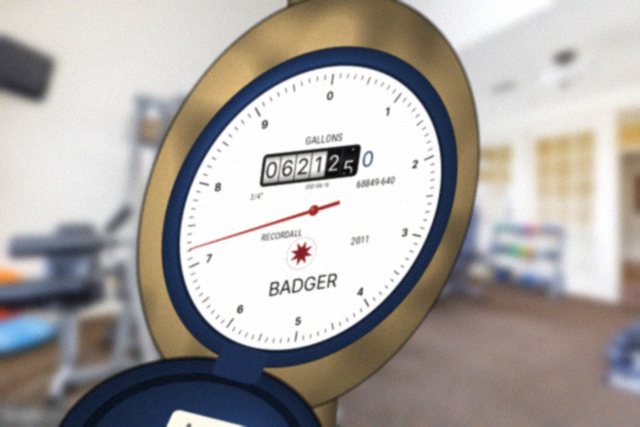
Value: 621247.2
